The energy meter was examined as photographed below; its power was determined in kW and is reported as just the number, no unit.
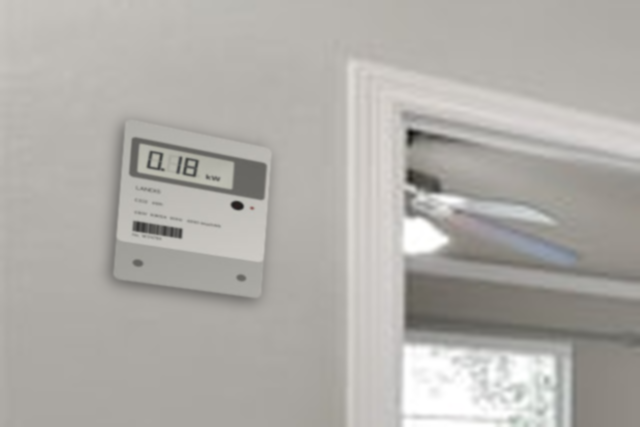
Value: 0.18
